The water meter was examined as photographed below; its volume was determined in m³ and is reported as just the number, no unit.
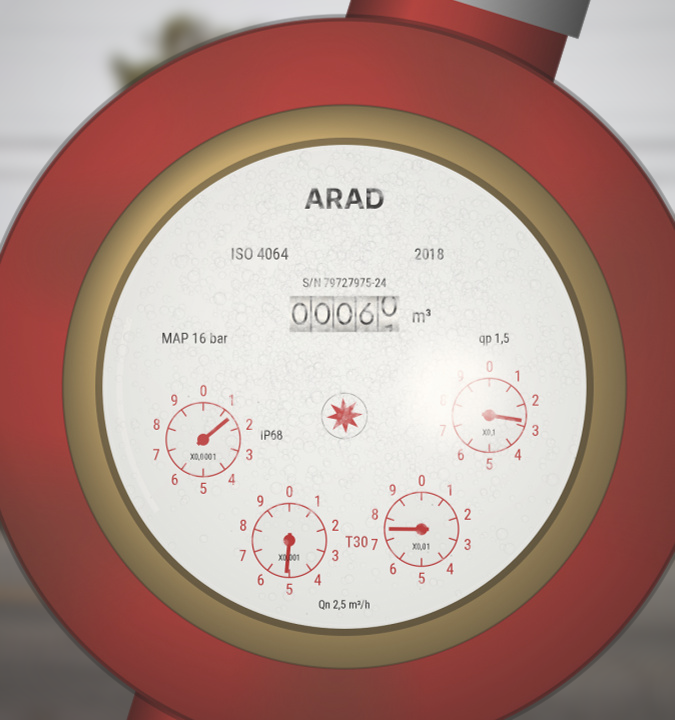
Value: 60.2751
